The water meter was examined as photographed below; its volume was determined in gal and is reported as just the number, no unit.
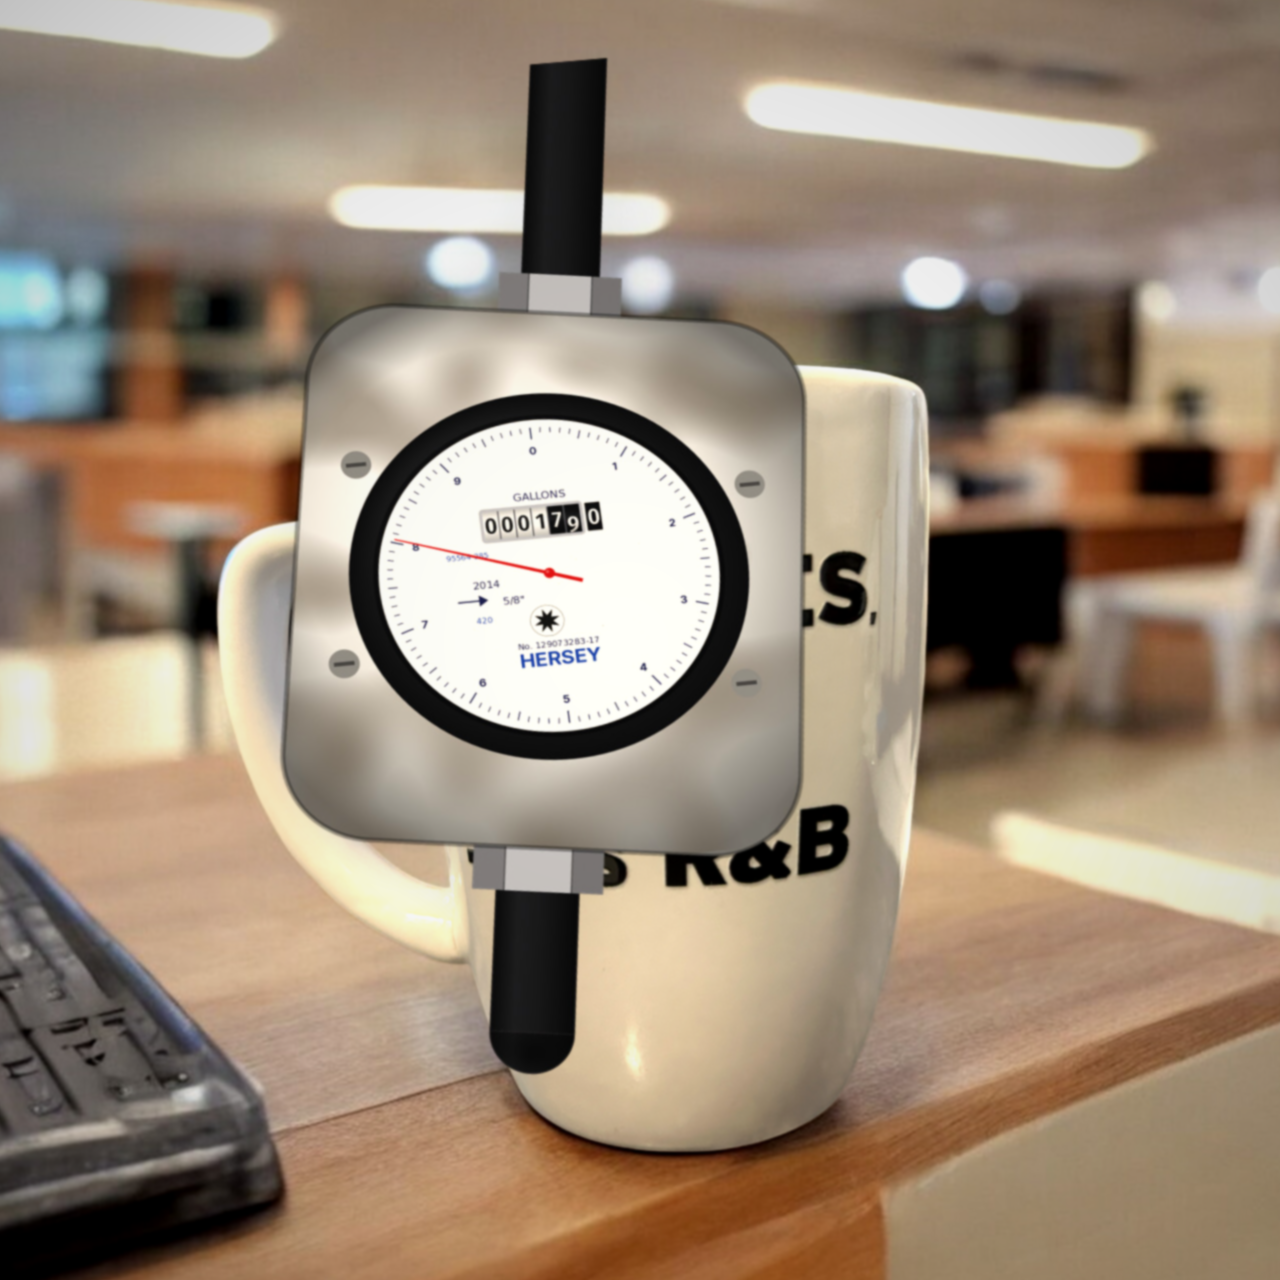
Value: 1788.0
